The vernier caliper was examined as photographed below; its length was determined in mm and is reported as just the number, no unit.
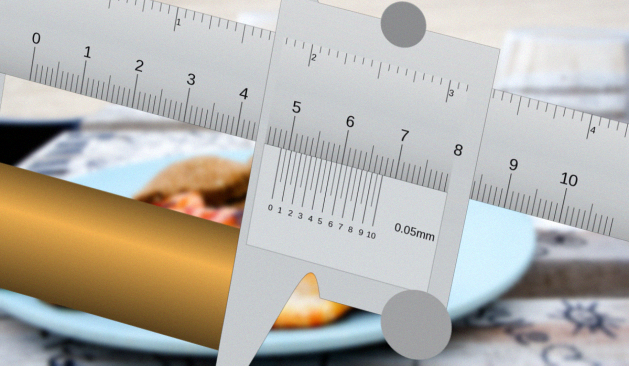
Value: 48.6
